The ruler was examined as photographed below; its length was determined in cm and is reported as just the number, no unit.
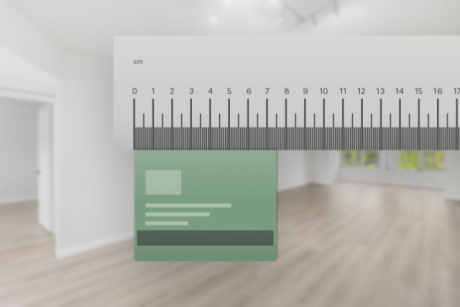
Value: 7.5
